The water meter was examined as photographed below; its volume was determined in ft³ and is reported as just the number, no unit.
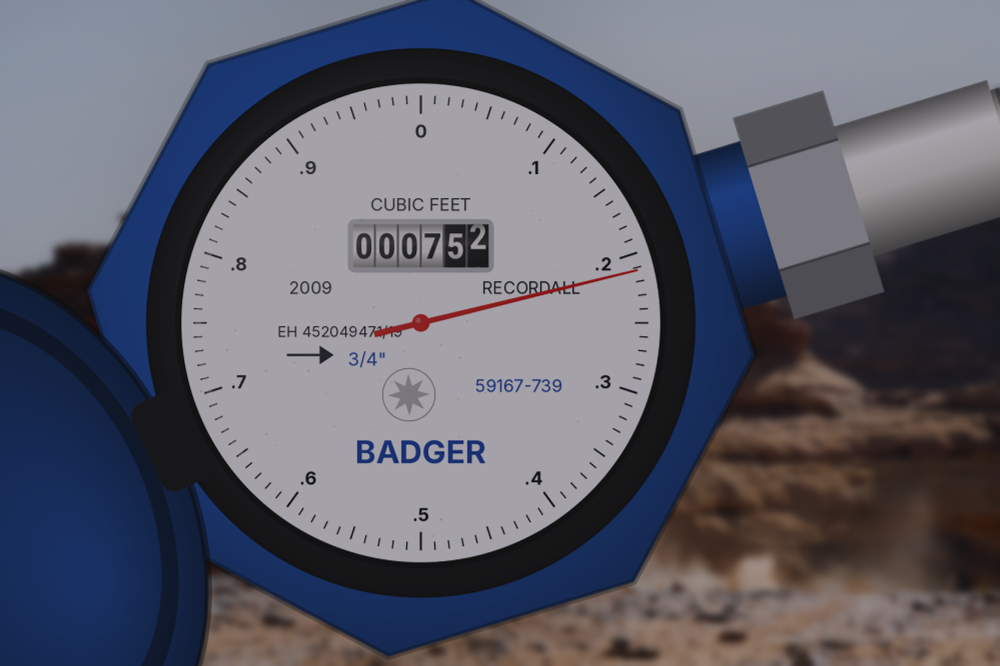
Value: 752.21
